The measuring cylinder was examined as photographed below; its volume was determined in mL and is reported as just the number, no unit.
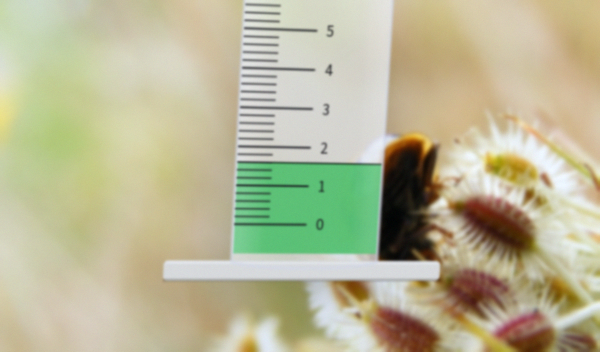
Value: 1.6
